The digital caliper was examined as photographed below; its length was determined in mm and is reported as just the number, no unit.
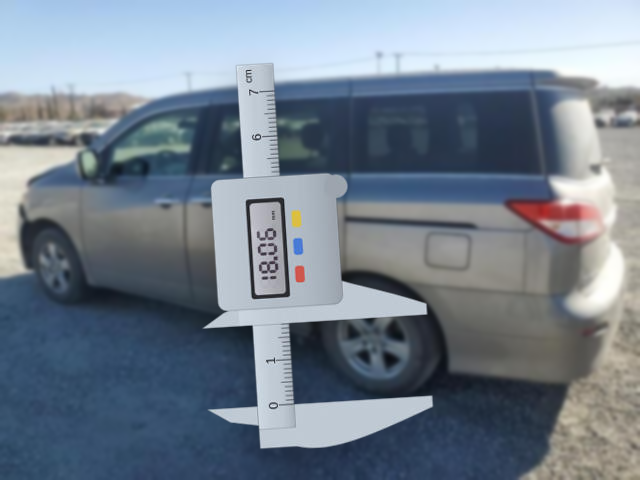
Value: 18.06
